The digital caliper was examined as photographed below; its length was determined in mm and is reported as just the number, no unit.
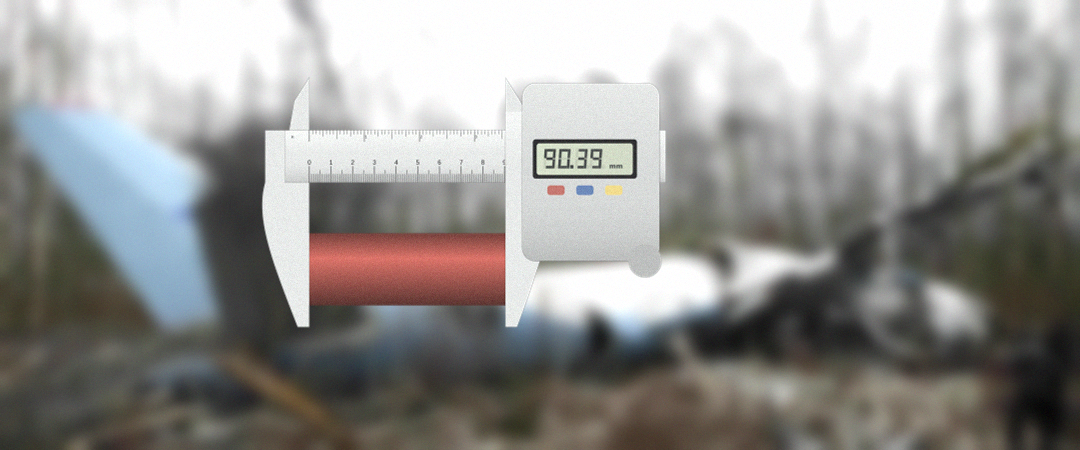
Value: 90.39
